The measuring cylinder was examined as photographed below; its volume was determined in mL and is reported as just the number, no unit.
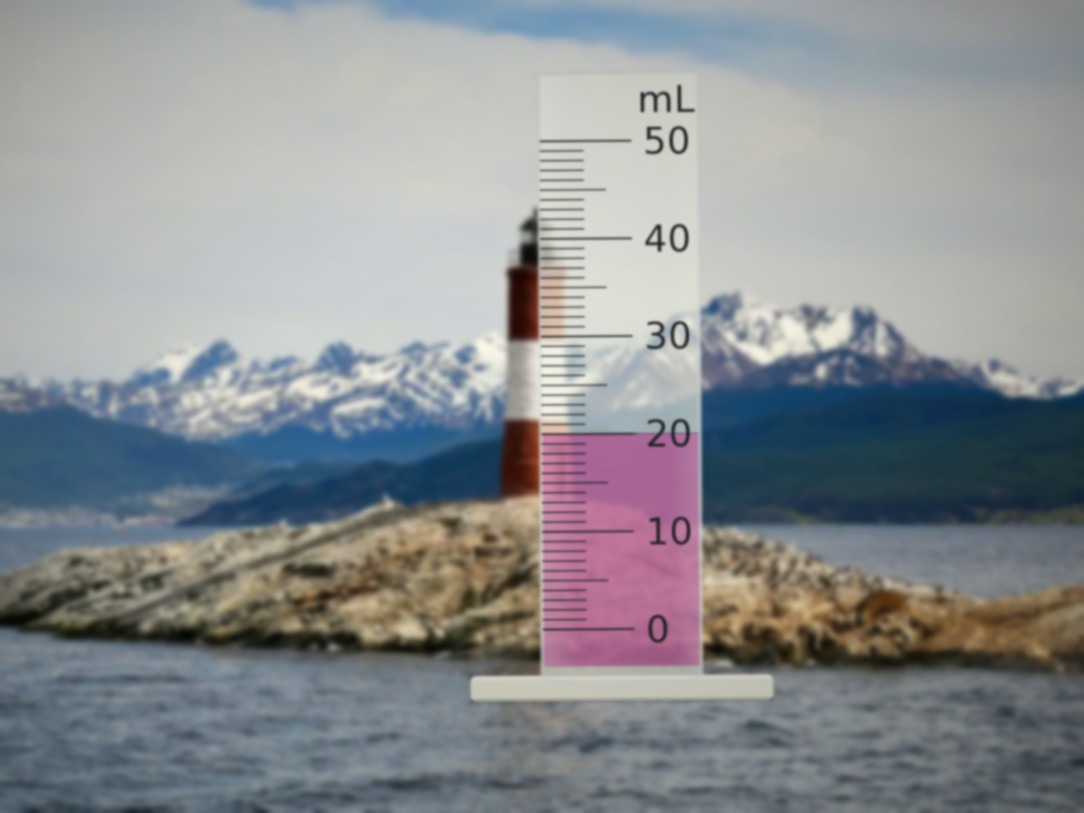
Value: 20
